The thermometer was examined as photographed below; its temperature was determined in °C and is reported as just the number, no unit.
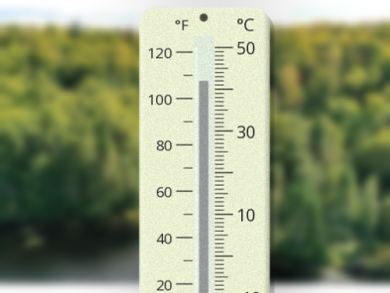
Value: 42
